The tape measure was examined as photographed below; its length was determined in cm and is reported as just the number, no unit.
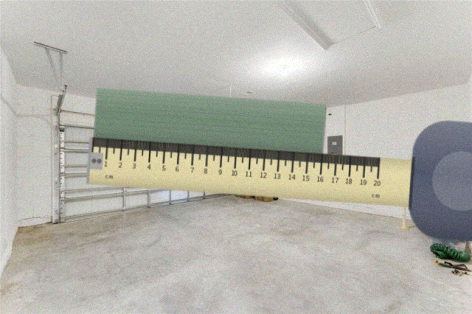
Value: 16
